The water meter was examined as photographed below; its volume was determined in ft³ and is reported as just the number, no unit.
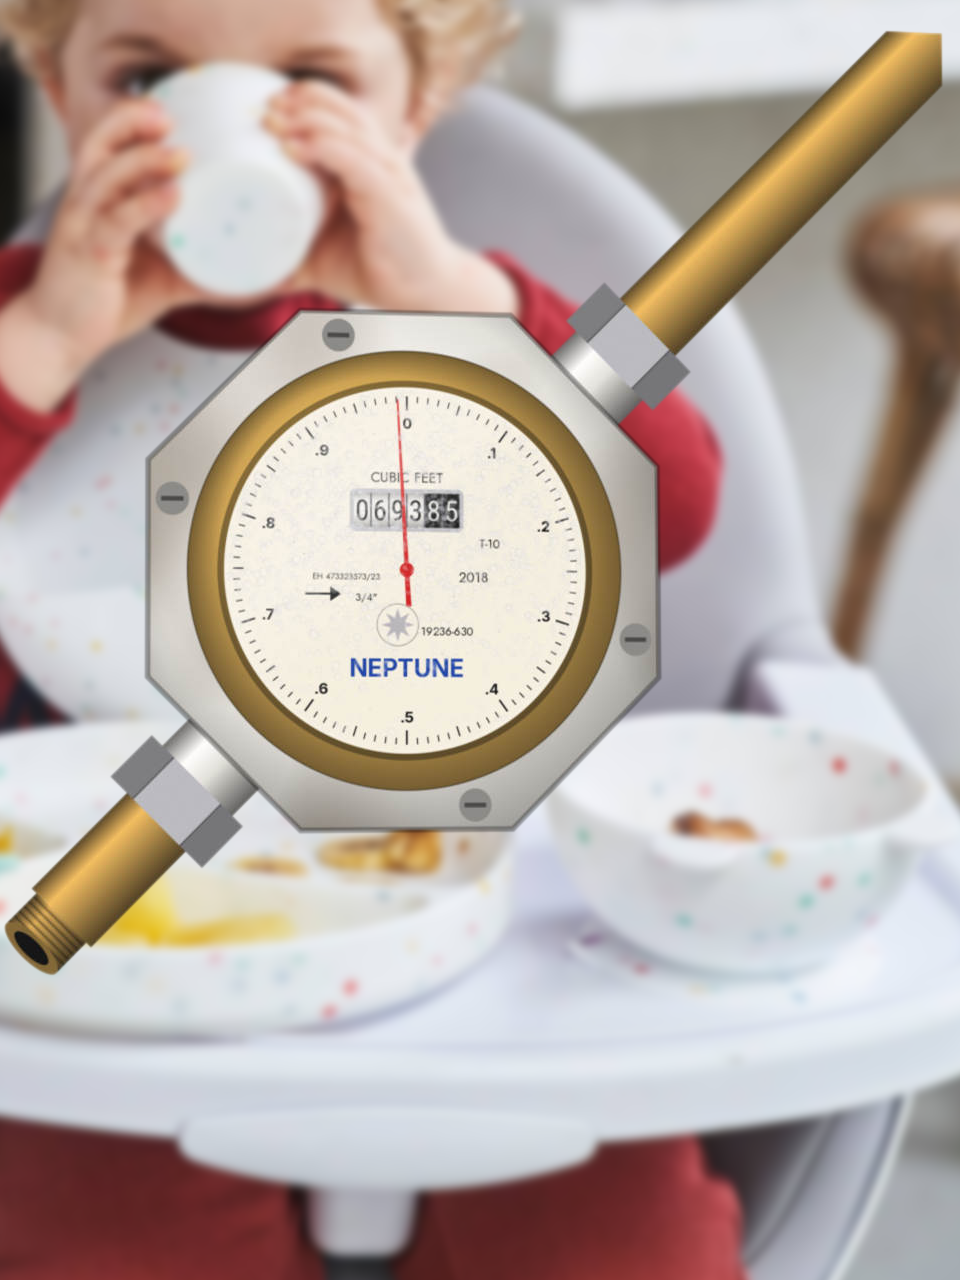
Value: 69384.99
